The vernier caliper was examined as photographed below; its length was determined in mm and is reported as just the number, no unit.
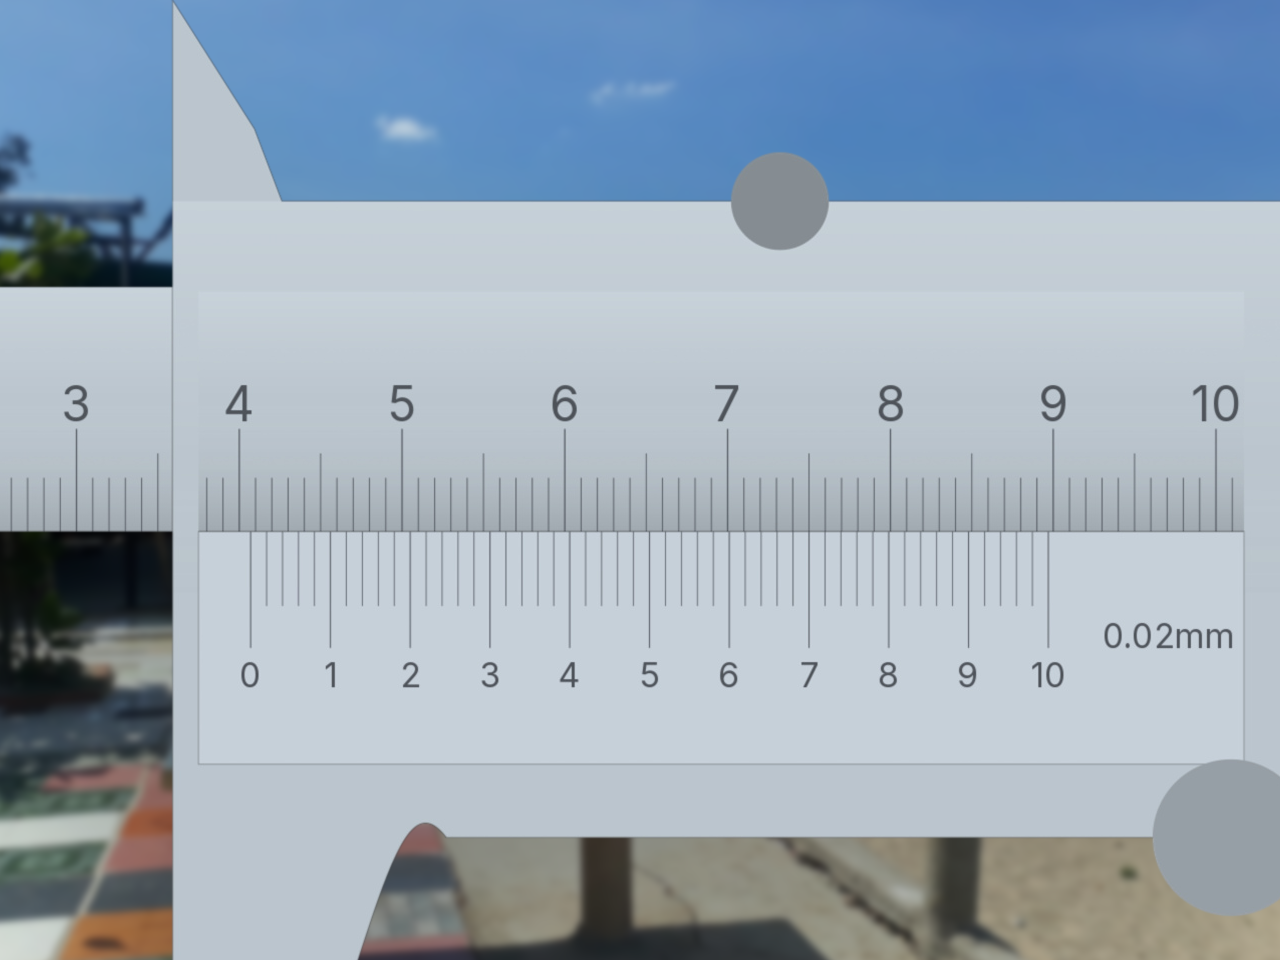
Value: 40.7
